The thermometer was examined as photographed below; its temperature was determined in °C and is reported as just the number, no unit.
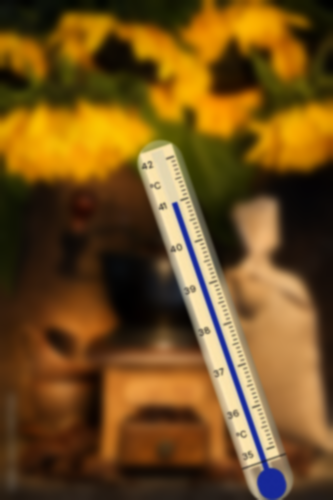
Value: 41
